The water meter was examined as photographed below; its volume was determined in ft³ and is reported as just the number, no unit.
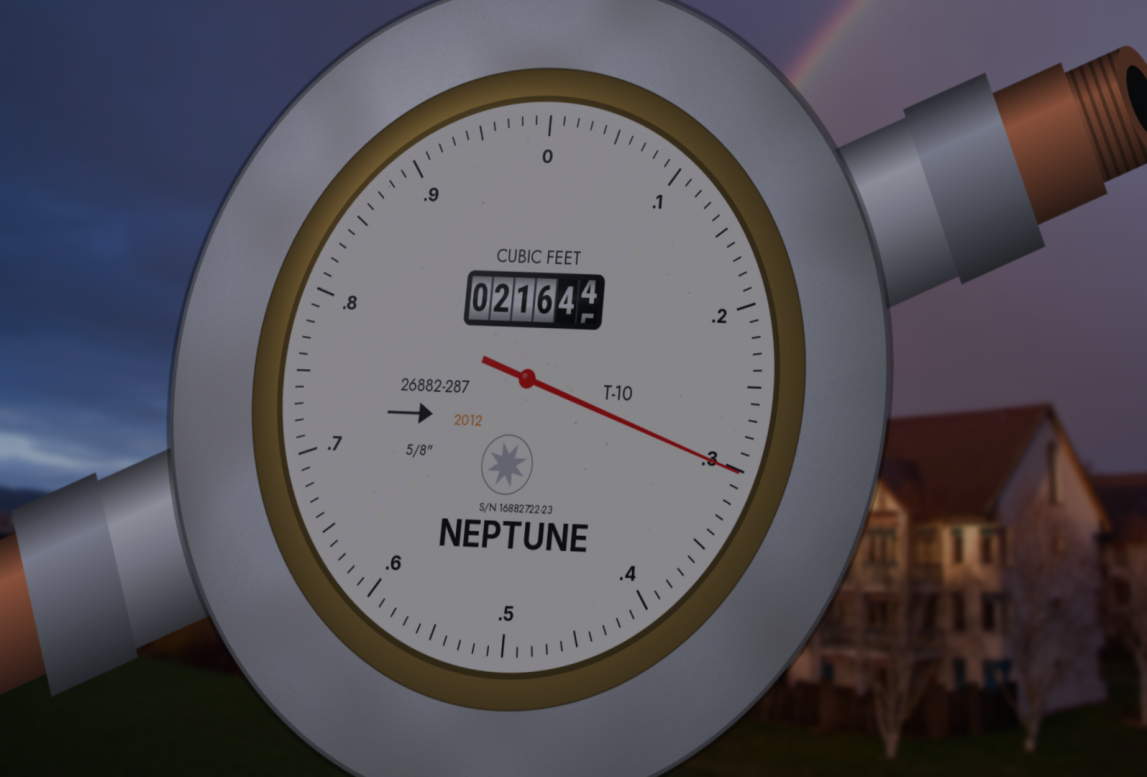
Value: 21644.30
